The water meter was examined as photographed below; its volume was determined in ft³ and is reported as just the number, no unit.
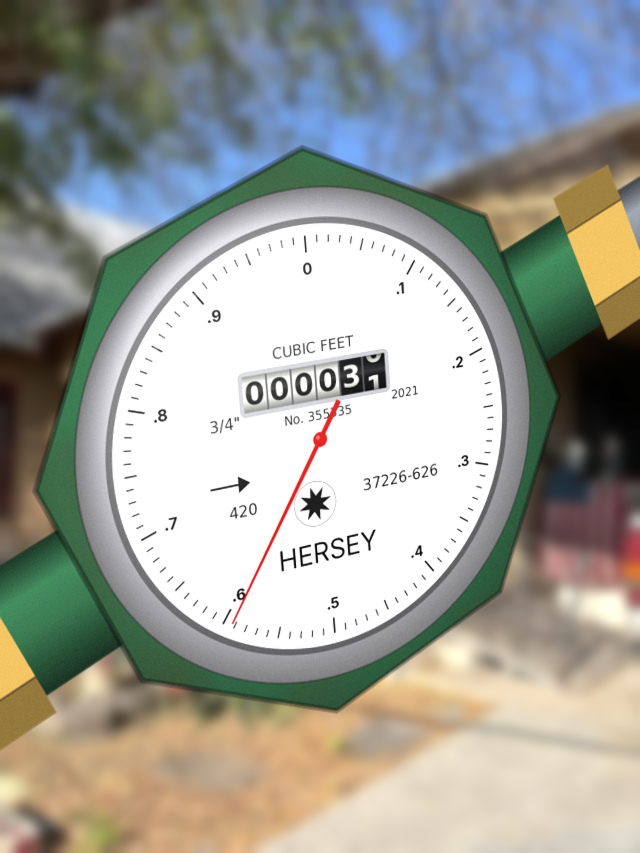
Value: 30.59
